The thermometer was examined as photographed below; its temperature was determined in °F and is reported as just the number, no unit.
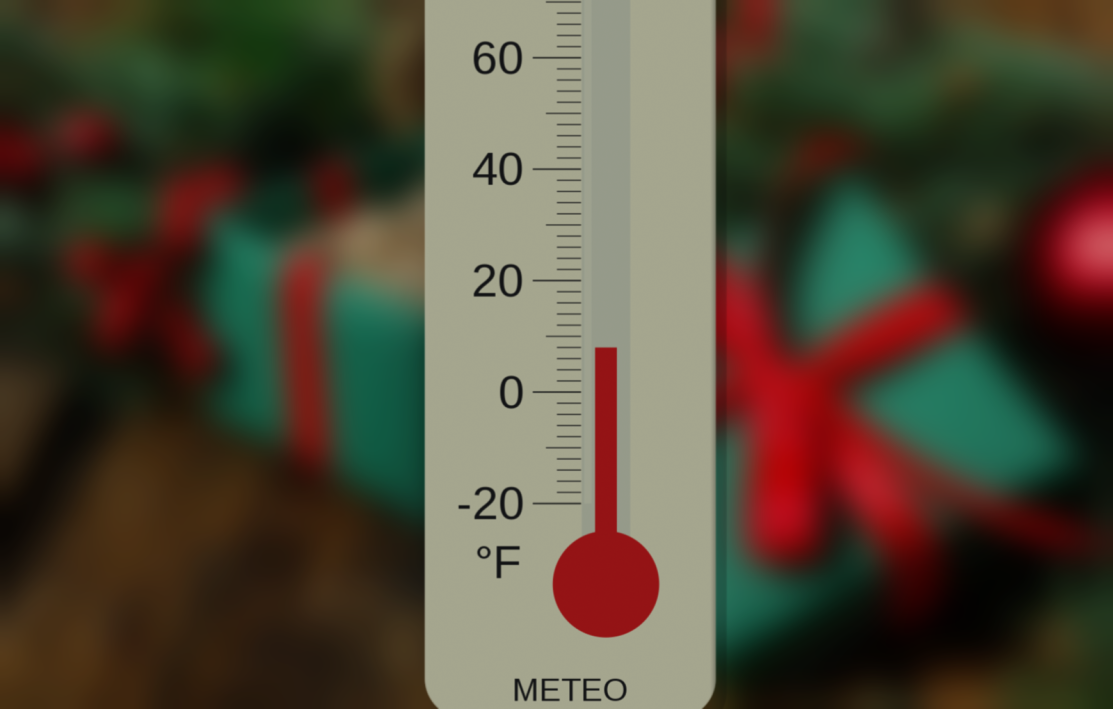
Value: 8
